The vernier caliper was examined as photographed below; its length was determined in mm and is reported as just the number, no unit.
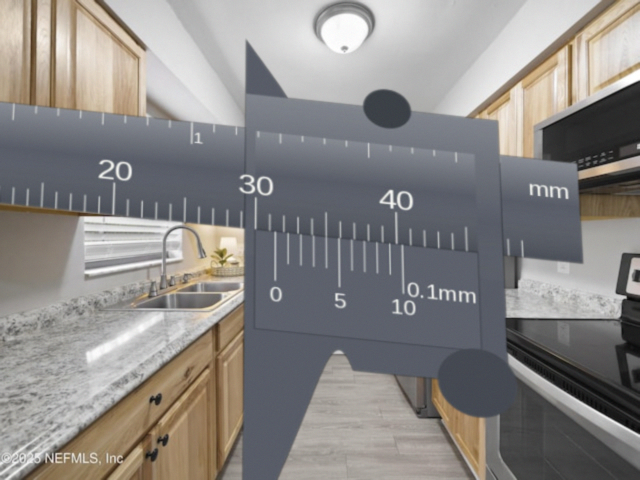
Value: 31.4
